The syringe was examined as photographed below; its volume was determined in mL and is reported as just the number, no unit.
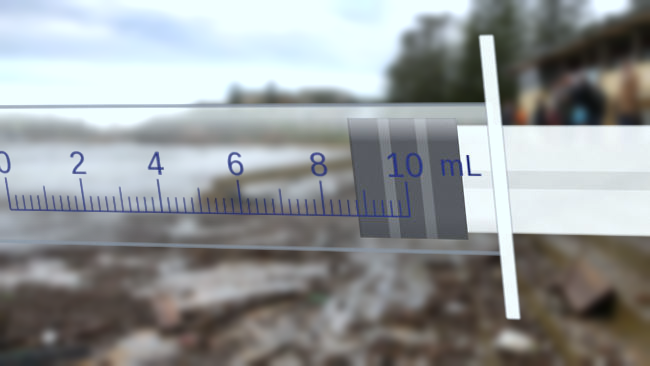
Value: 8.8
